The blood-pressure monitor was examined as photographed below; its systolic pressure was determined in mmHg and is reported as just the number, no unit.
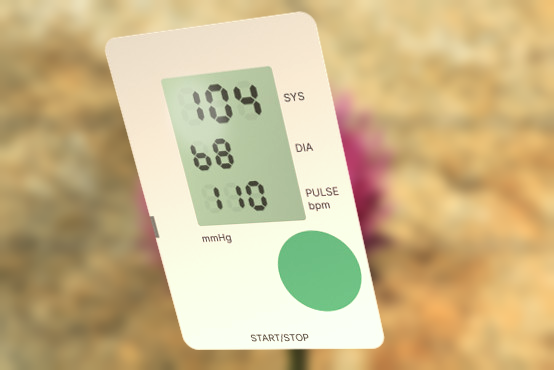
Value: 104
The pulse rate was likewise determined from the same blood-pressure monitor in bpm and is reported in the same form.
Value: 110
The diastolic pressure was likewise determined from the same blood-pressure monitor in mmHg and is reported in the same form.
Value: 68
